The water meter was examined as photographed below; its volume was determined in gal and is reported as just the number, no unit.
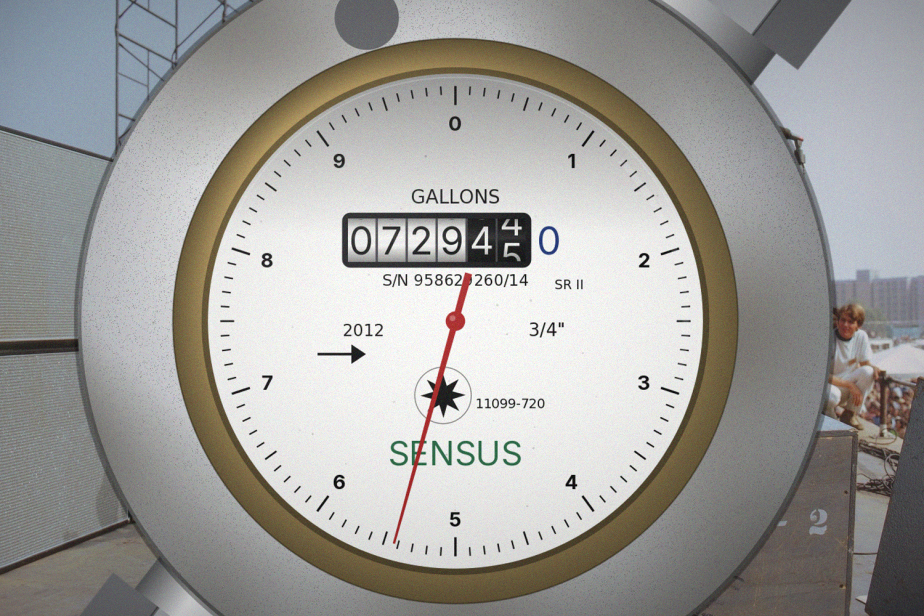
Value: 729445.4
